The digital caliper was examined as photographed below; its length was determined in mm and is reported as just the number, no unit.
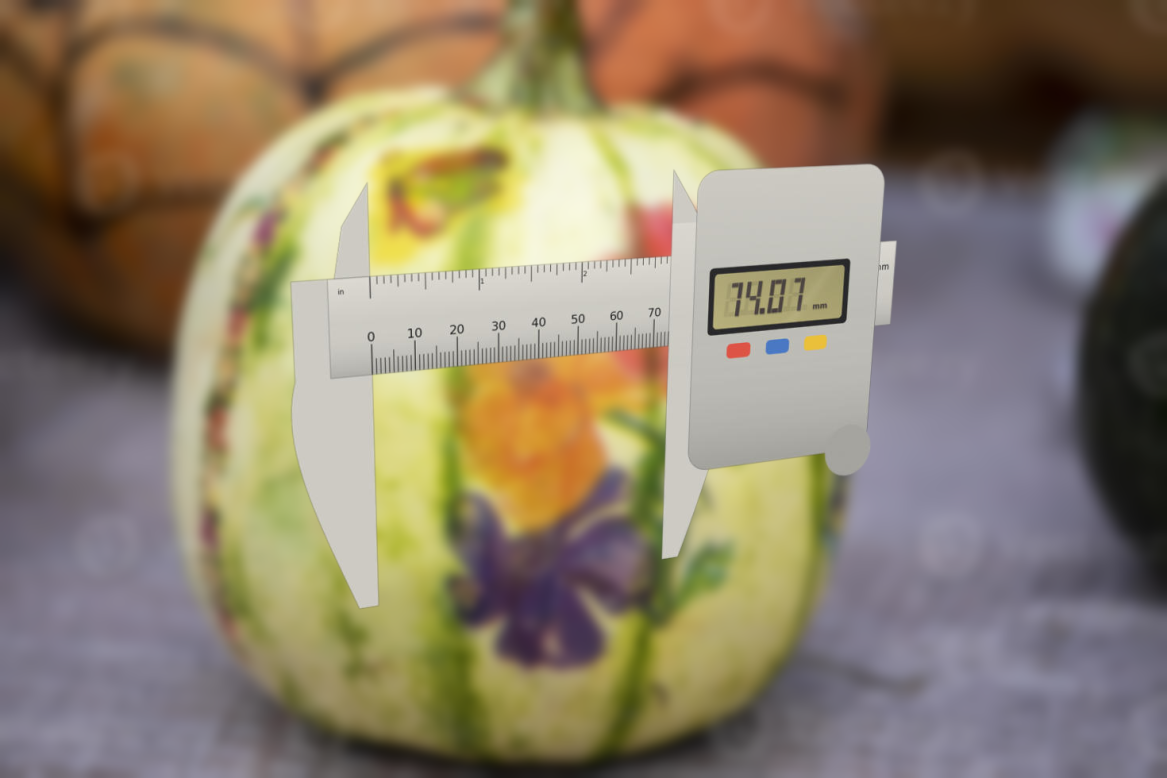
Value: 74.07
